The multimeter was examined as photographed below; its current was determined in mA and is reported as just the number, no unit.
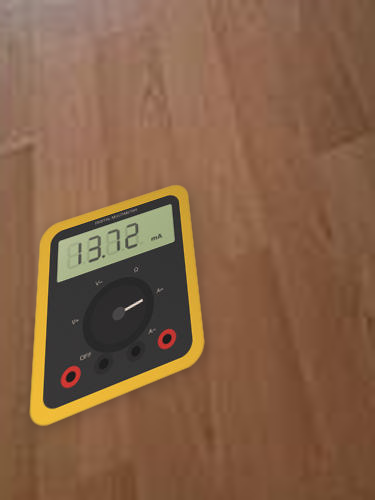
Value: 13.72
